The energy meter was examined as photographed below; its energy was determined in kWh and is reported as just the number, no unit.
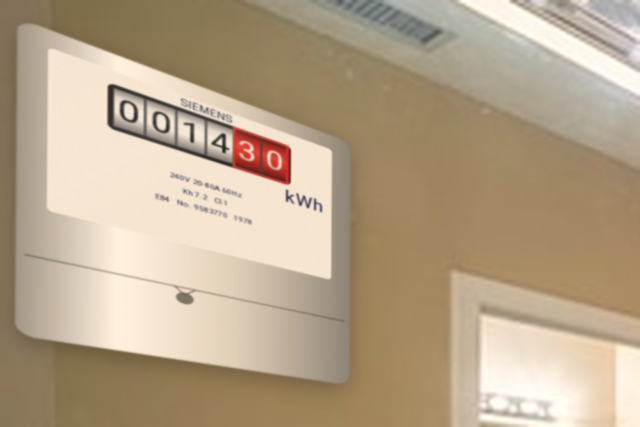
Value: 14.30
